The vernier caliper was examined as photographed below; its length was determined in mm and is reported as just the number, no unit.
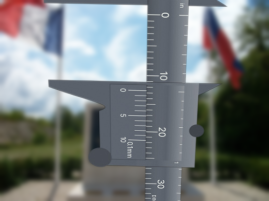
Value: 12.6
